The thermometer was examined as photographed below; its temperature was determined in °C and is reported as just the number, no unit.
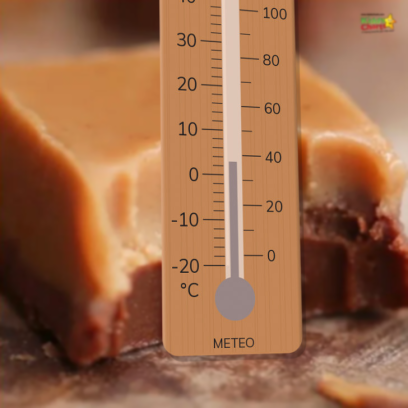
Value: 3
